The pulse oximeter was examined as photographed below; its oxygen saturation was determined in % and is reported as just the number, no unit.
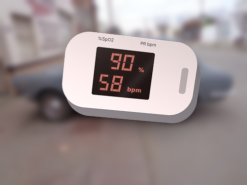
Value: 90
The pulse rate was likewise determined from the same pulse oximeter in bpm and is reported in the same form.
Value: 58
